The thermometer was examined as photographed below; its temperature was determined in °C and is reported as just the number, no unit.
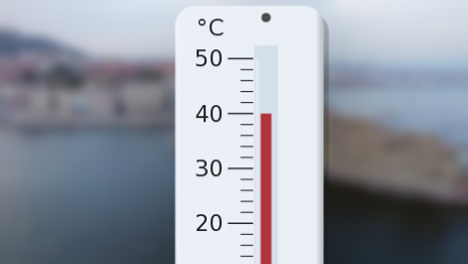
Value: 40
